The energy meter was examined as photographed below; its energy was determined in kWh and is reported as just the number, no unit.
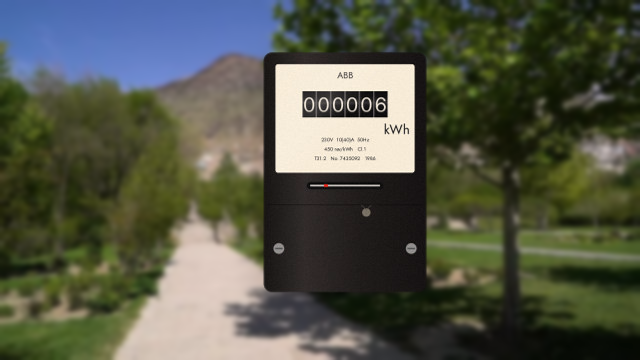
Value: 6
